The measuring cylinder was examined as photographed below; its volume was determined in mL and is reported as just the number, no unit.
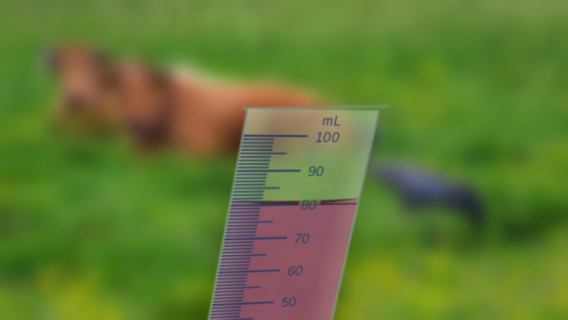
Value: 80
